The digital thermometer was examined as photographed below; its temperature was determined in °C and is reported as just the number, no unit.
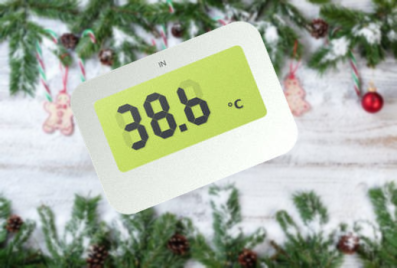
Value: 38.6
